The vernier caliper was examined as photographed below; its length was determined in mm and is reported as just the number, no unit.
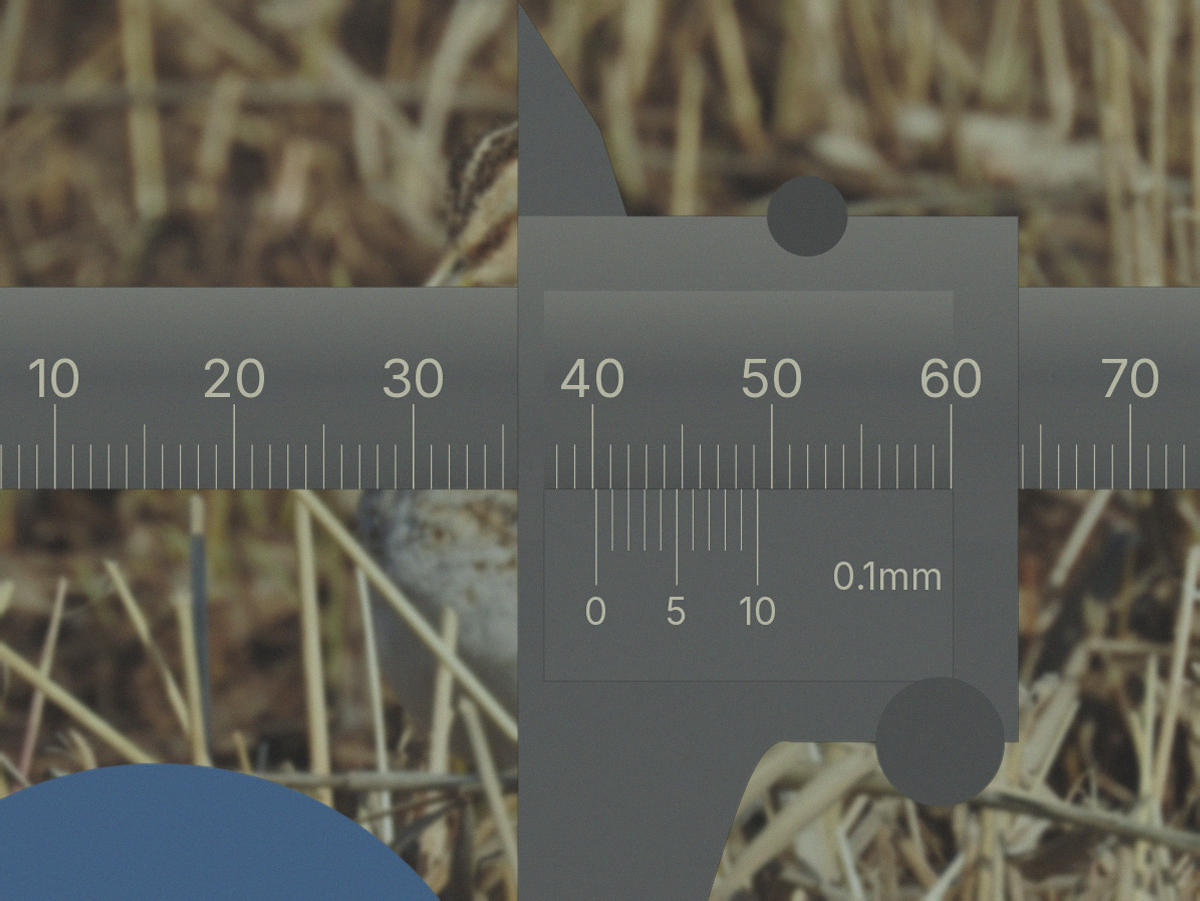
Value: 40.2
